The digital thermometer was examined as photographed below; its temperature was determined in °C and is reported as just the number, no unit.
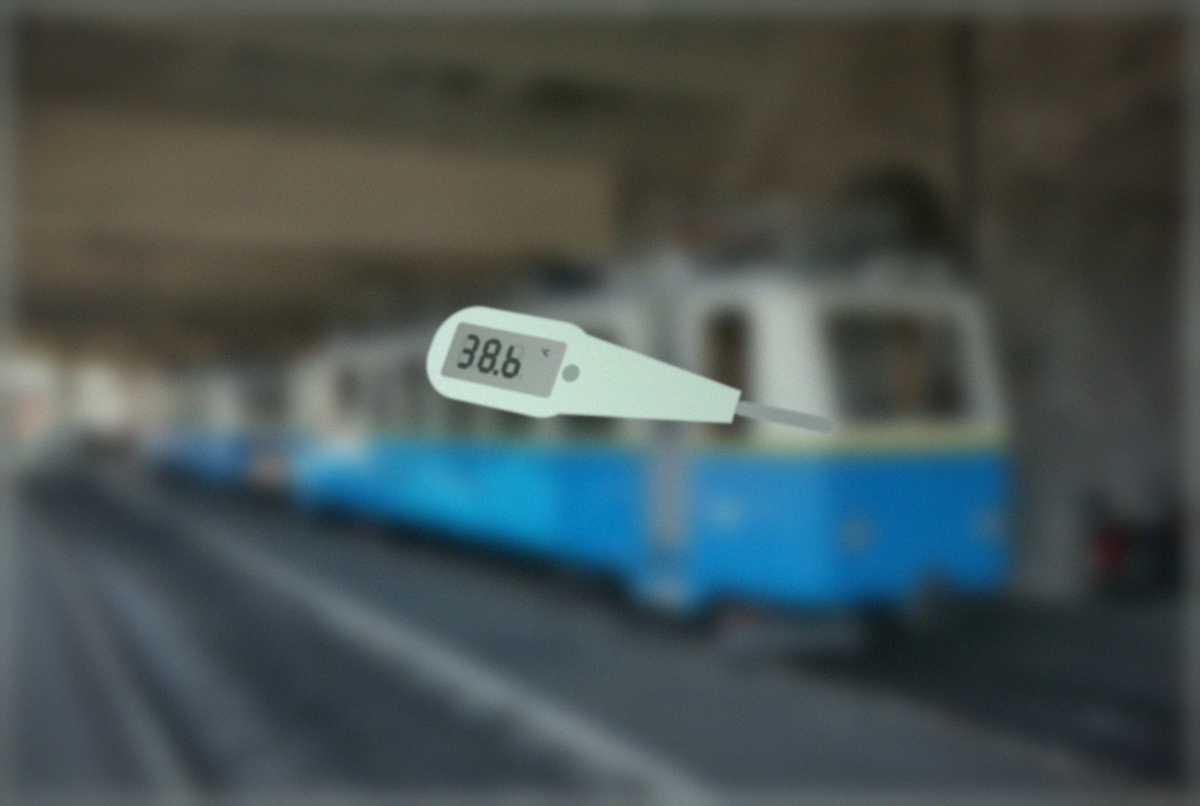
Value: 38.6
